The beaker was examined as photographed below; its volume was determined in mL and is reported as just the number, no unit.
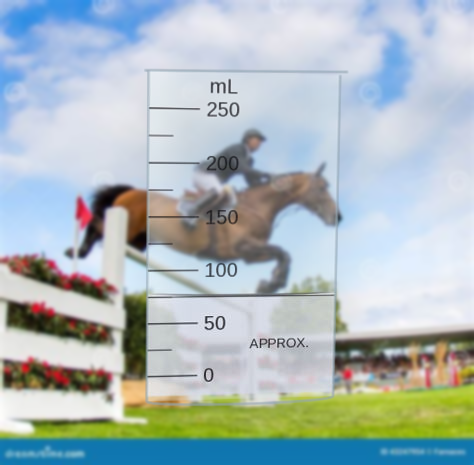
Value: 75
